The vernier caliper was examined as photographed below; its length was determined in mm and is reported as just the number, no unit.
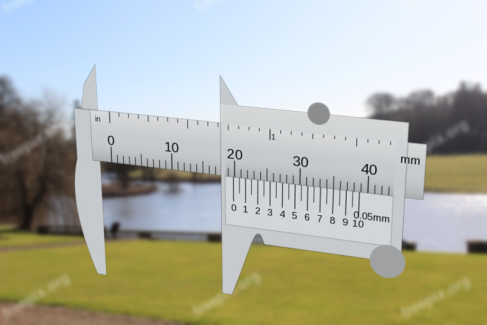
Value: 19.8
